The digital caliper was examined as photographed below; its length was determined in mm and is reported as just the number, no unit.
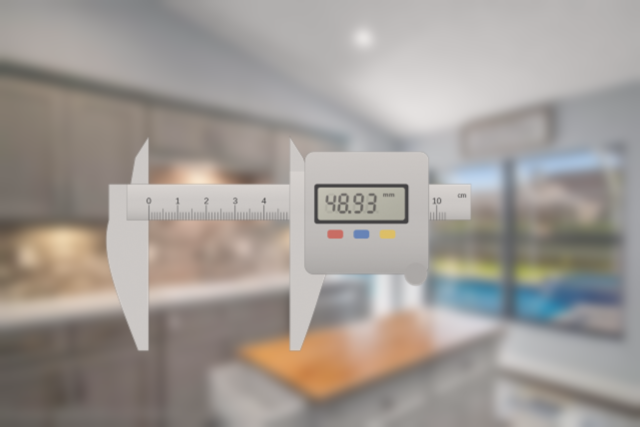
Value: 48.93
